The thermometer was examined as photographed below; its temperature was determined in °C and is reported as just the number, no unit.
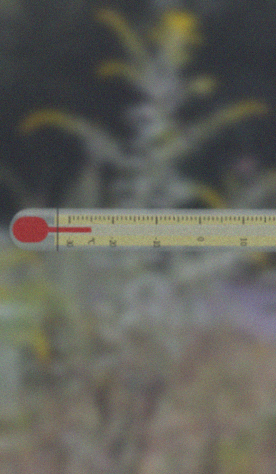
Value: -25
